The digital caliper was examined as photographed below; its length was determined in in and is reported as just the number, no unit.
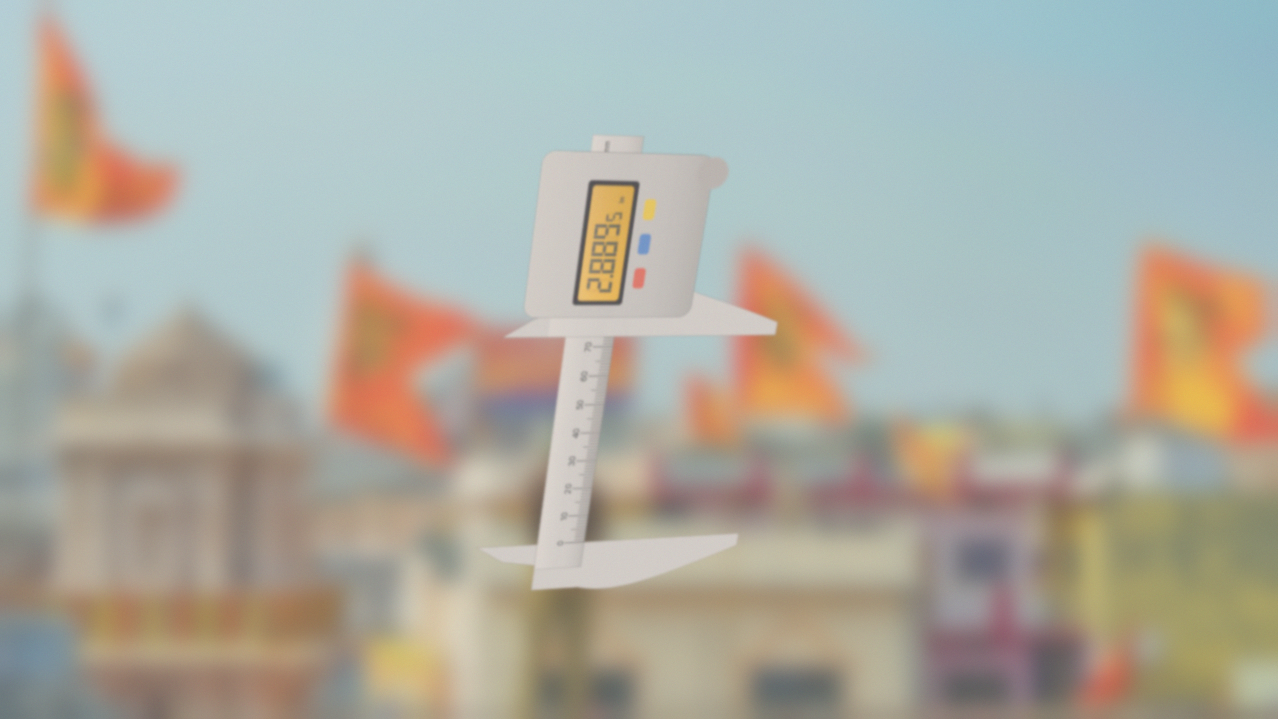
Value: 2.8895
